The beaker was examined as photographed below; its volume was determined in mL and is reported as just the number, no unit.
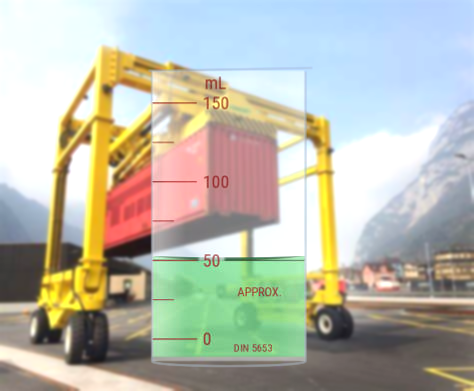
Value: 50
